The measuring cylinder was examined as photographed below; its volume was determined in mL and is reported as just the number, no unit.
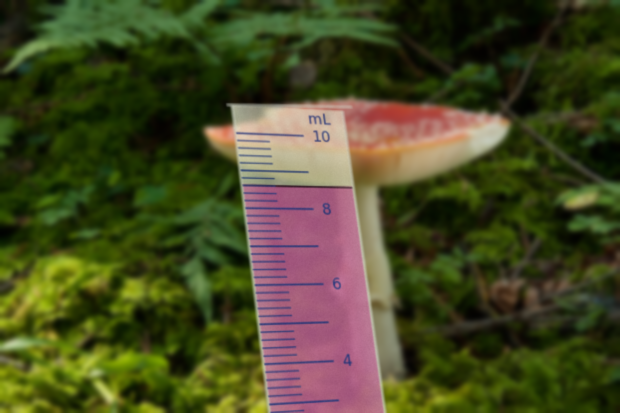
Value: 8.6
